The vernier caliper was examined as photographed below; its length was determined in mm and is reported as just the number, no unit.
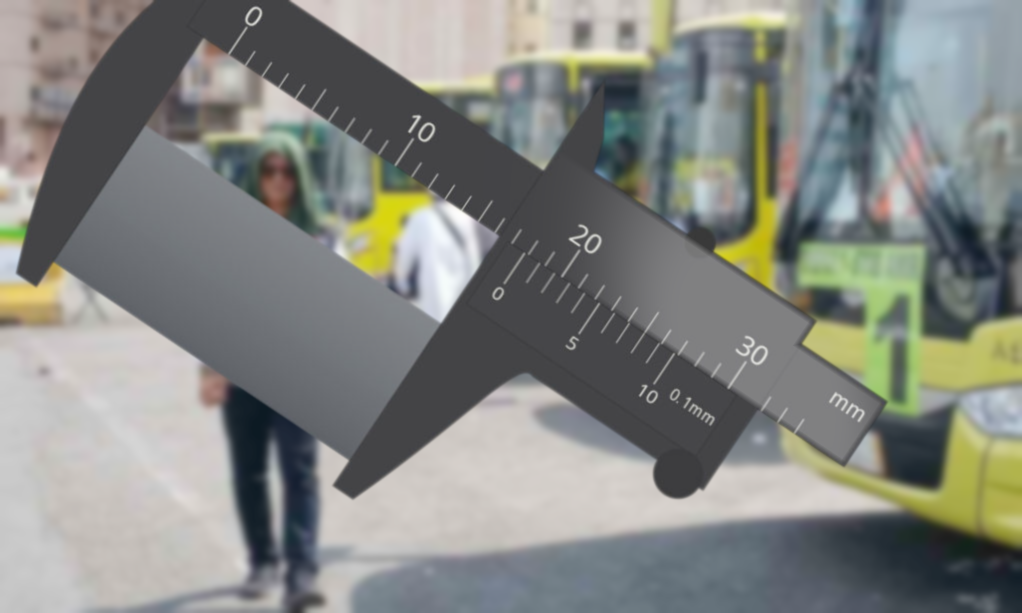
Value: 17.8
